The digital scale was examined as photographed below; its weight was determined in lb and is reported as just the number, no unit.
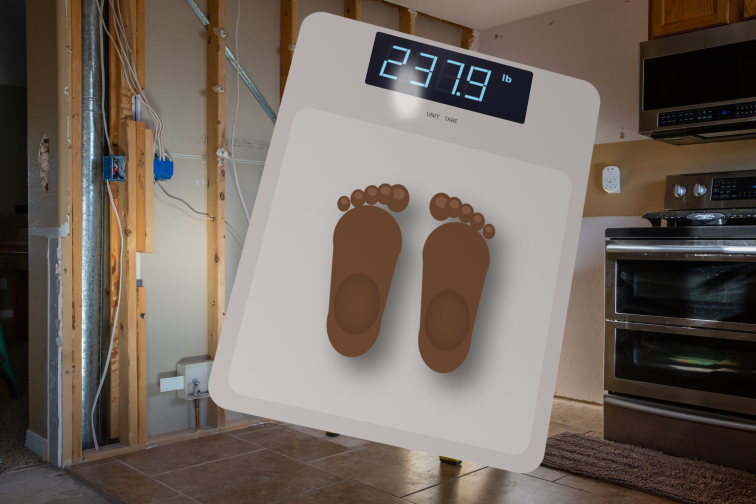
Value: 237.9
